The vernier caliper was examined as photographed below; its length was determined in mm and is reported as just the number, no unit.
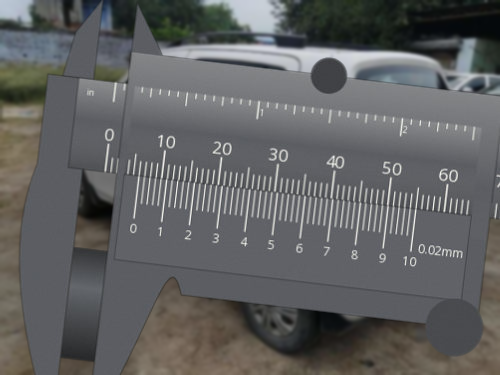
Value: 6.0
